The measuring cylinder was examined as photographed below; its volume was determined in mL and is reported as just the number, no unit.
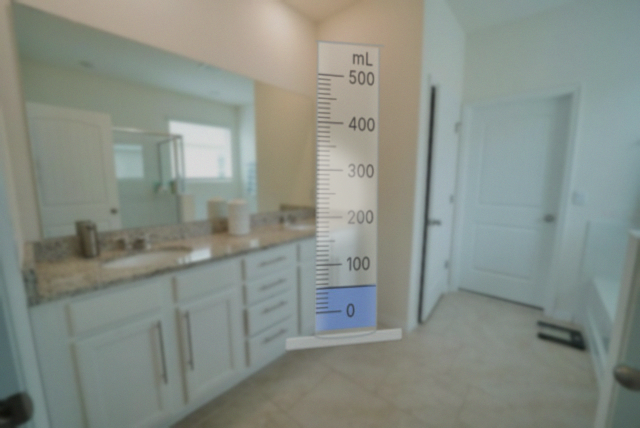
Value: 50
